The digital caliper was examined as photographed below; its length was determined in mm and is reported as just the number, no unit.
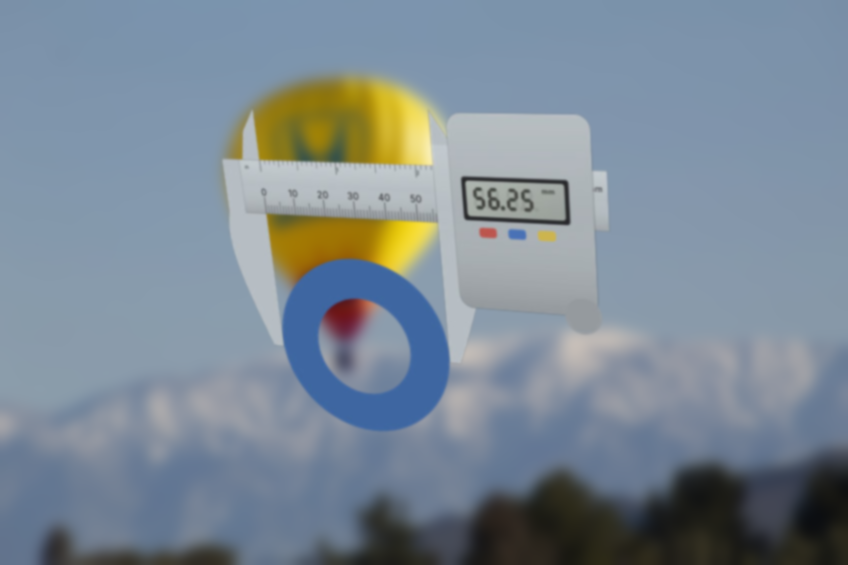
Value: 56.25
